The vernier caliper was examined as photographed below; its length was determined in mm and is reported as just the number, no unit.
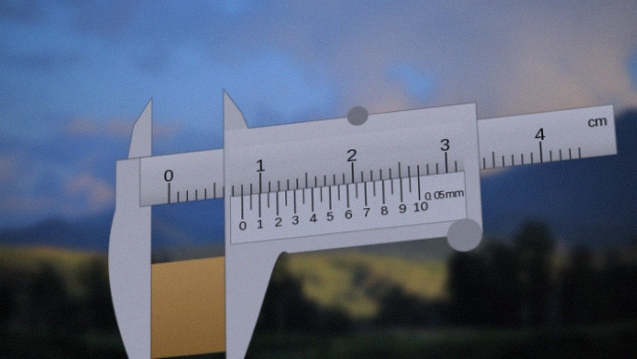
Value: 8.0
